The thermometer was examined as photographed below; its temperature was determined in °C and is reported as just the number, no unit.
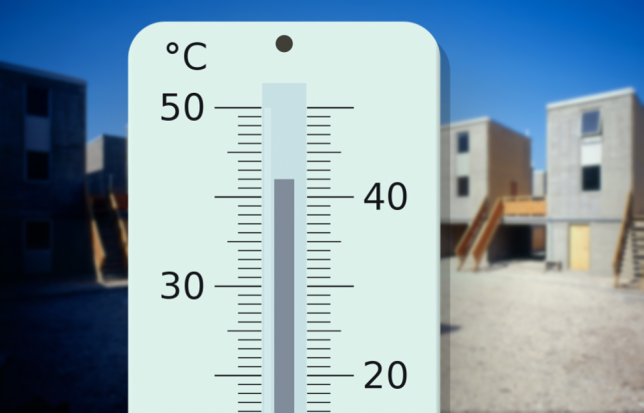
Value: 42
